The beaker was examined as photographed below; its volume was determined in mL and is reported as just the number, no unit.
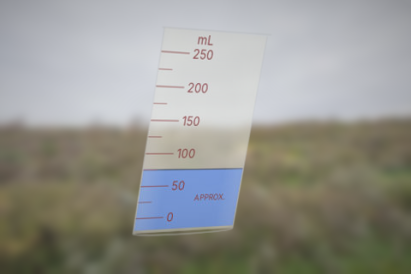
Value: 75
